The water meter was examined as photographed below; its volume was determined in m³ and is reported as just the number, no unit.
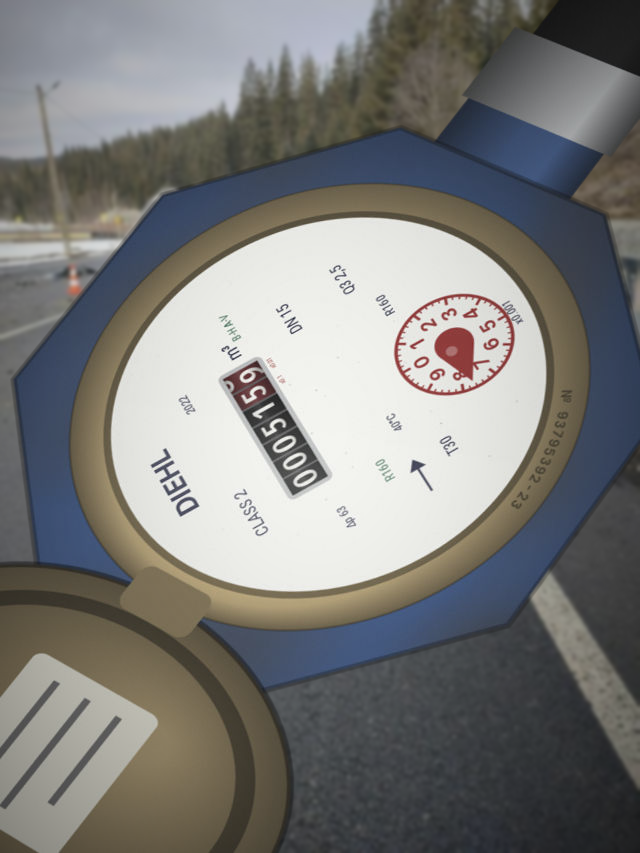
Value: 51.587
